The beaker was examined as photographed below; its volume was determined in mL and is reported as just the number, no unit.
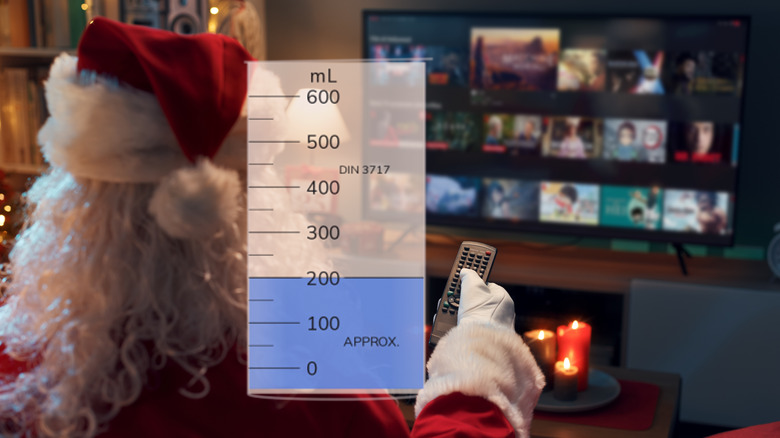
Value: 200
